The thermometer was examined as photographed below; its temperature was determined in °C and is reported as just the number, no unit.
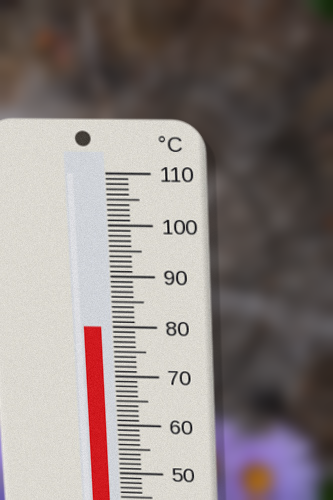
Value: 80
